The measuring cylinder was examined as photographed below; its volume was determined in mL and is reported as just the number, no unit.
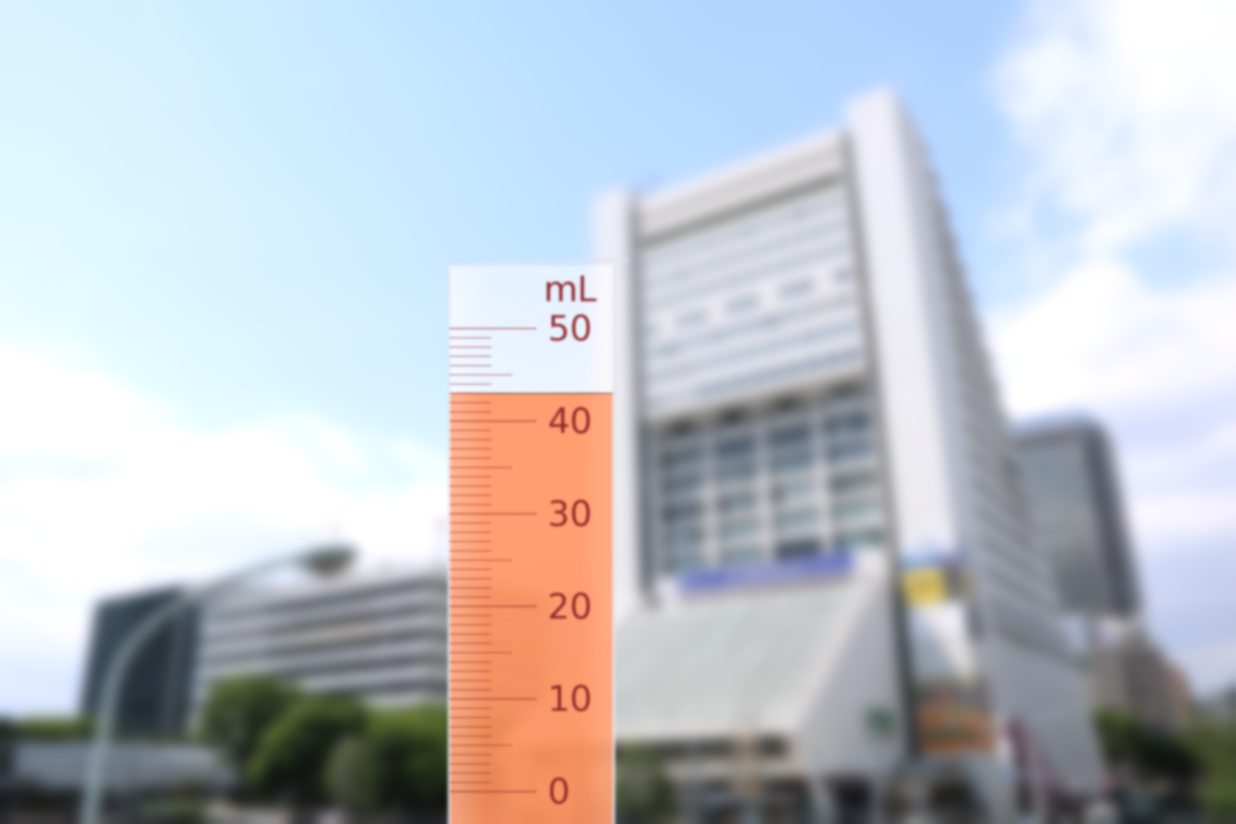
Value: 43
